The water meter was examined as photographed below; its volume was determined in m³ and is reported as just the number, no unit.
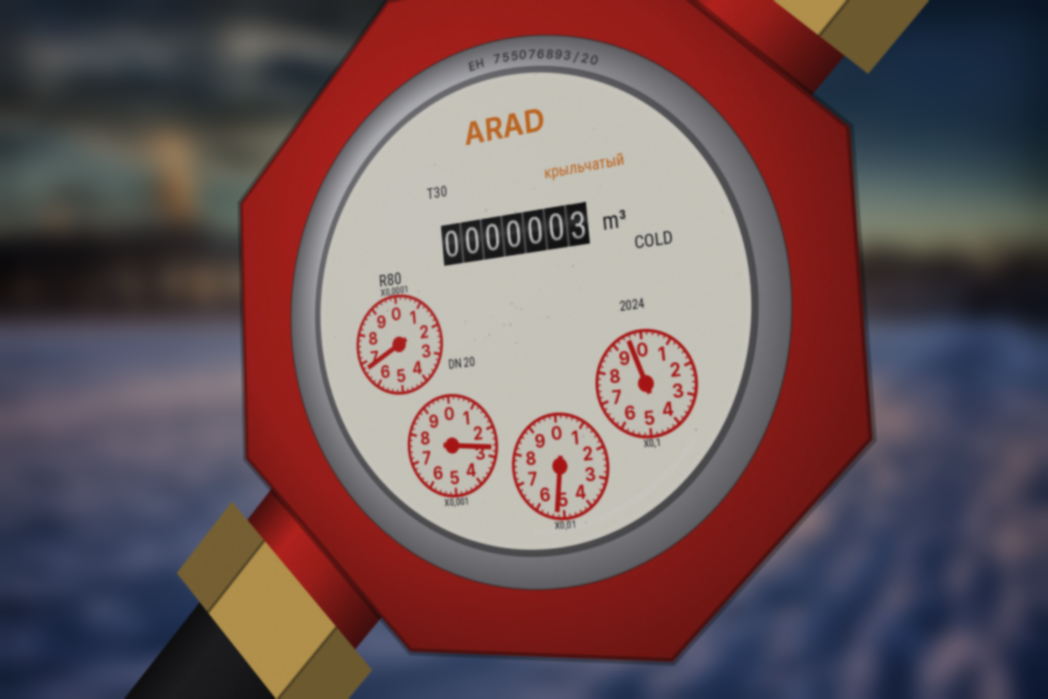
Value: 2.9526
